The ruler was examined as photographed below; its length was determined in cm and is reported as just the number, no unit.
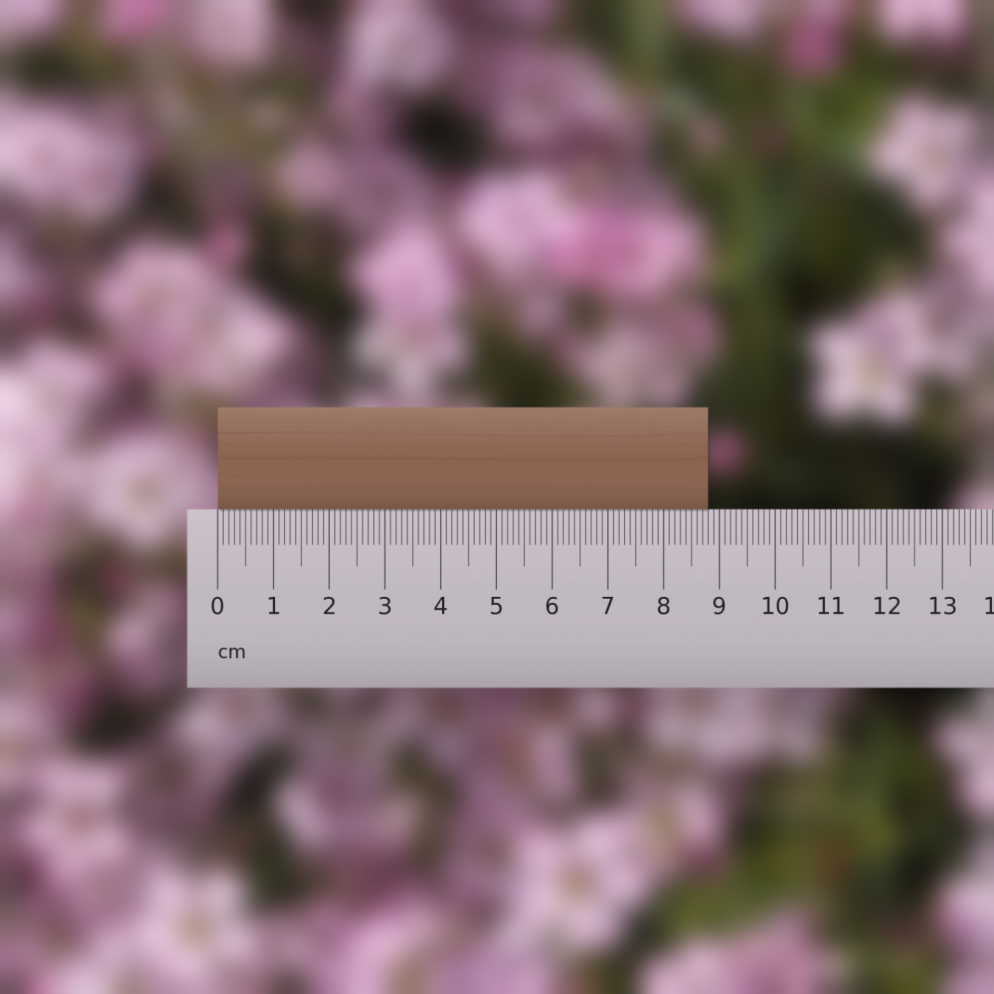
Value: 8.8
